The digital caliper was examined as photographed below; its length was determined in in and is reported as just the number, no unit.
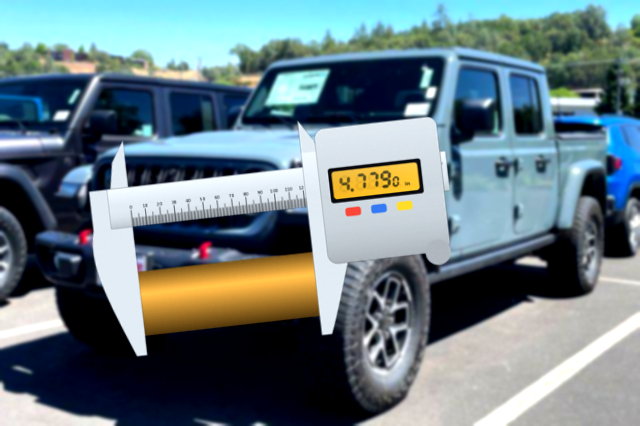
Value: 4.7790
